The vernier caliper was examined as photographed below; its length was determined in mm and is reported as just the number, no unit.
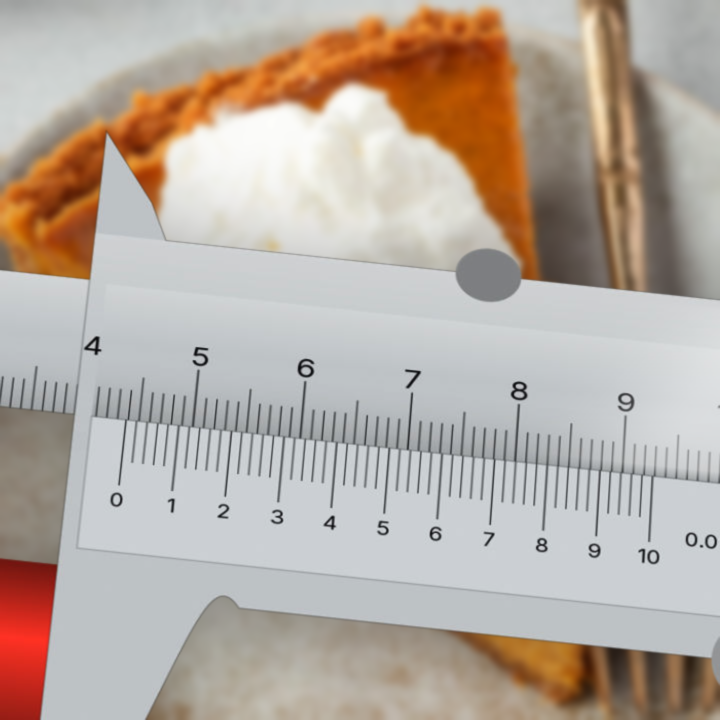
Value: 43.8
